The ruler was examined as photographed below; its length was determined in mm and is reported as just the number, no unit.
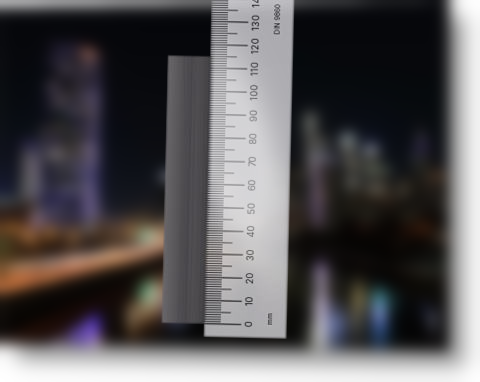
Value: 115
